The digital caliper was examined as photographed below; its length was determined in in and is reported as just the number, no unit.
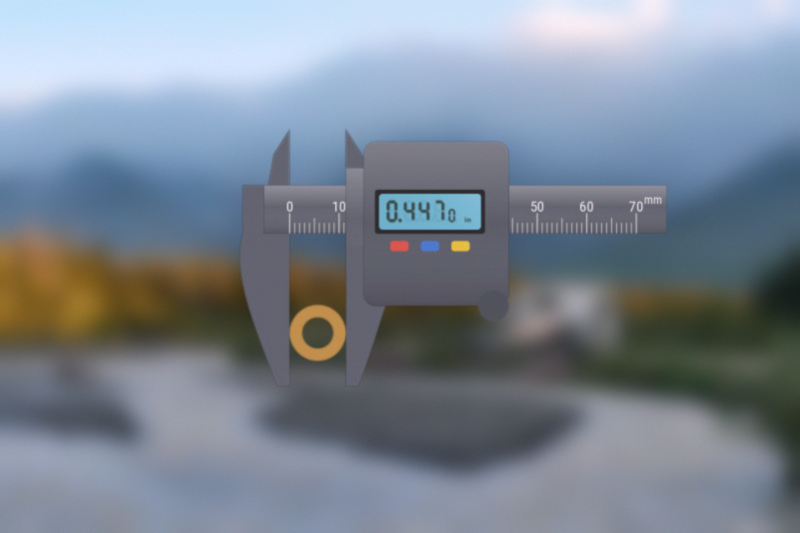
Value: 0.4470
